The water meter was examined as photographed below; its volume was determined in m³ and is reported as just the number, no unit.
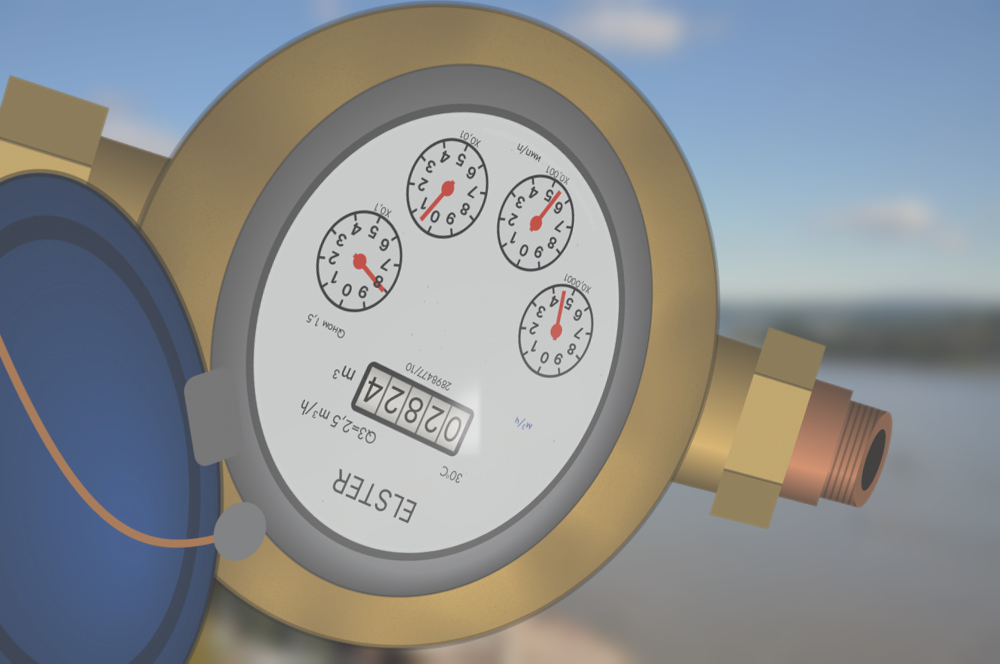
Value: 2824.8054
